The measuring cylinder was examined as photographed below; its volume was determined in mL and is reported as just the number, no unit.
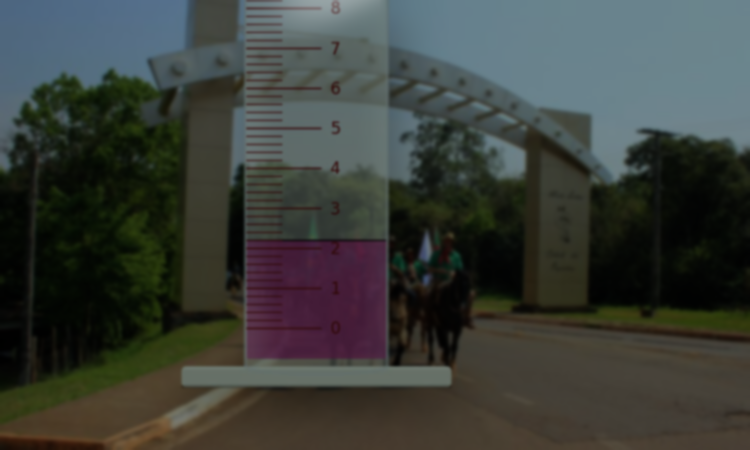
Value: 2.2
